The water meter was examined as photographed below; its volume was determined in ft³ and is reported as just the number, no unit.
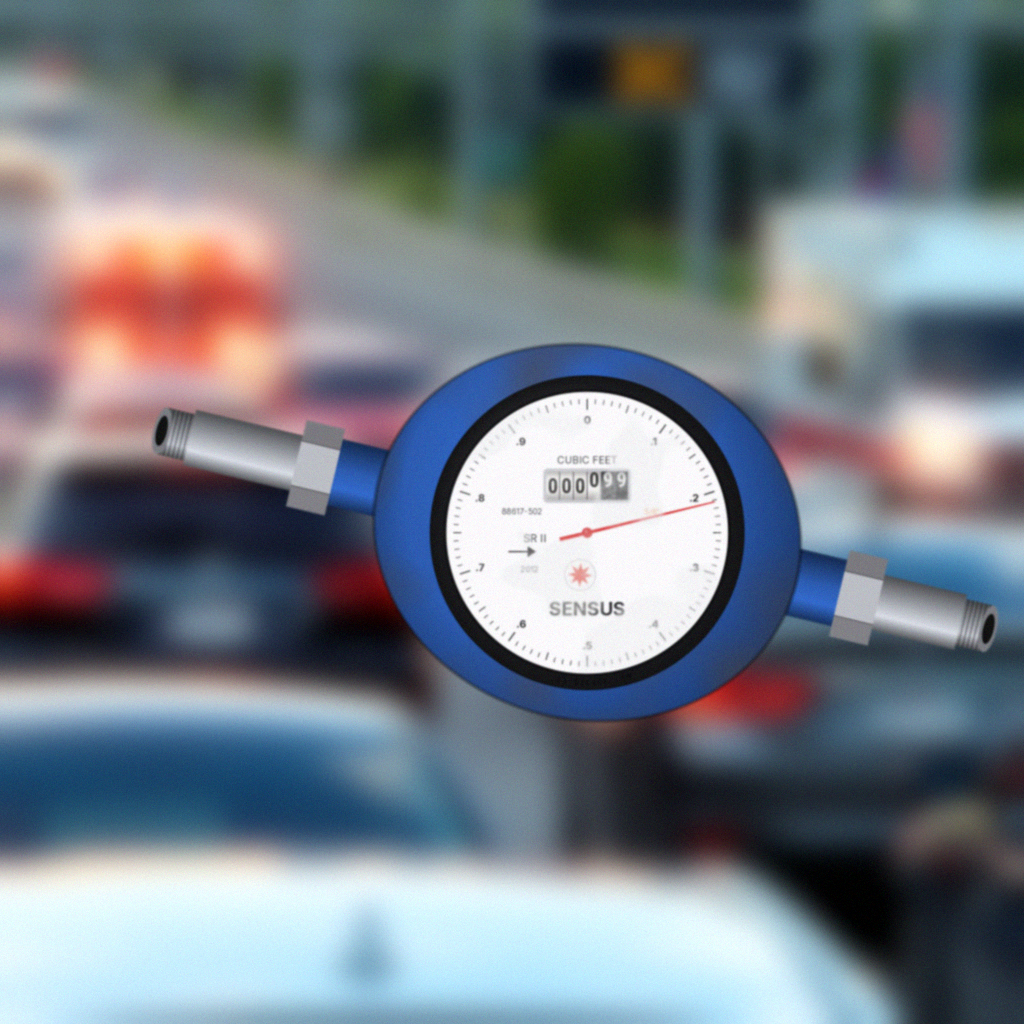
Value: 99.21
